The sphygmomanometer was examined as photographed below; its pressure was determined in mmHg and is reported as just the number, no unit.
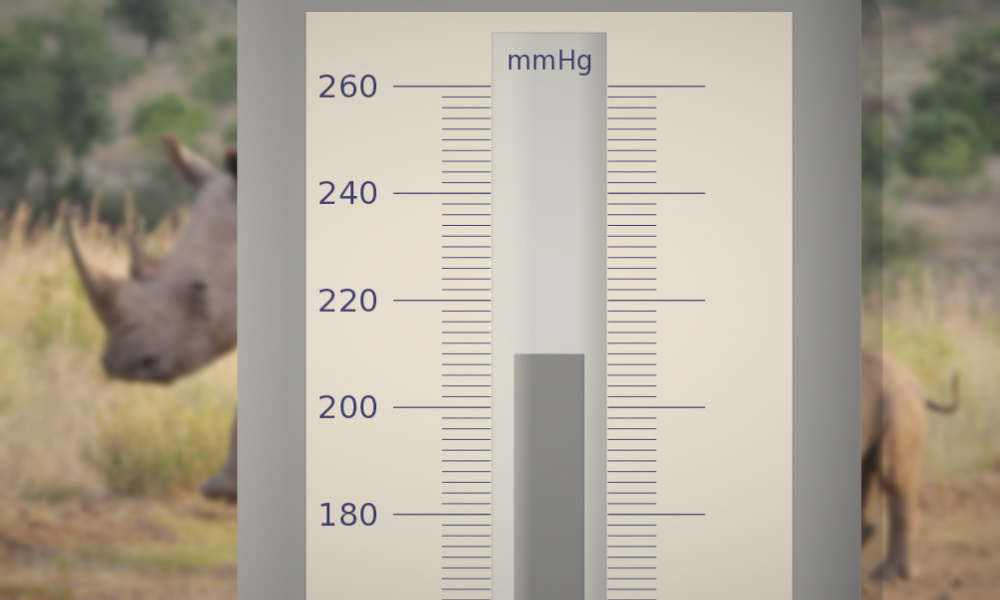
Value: 210
